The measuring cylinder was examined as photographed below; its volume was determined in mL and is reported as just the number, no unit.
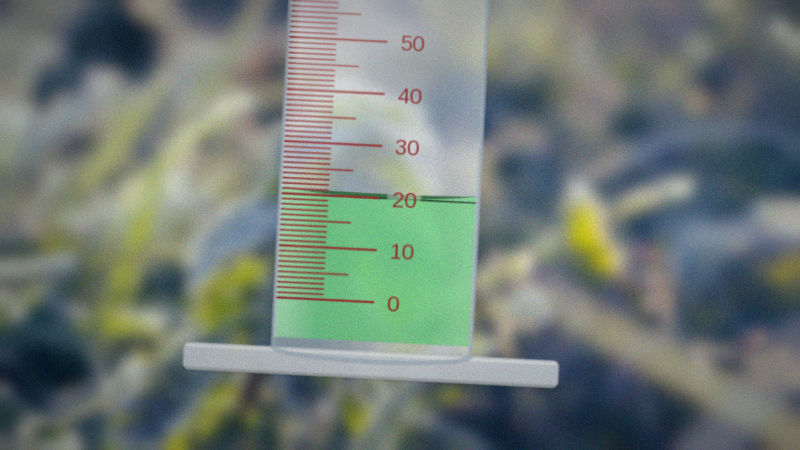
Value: 20
